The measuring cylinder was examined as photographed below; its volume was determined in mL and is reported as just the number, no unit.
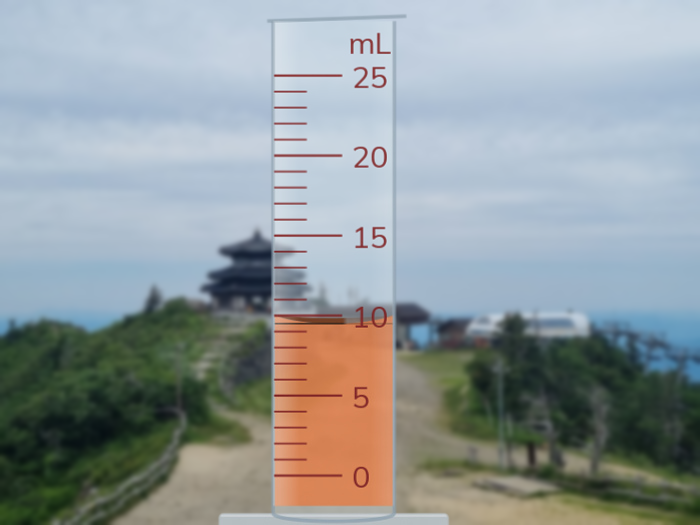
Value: 9.5
